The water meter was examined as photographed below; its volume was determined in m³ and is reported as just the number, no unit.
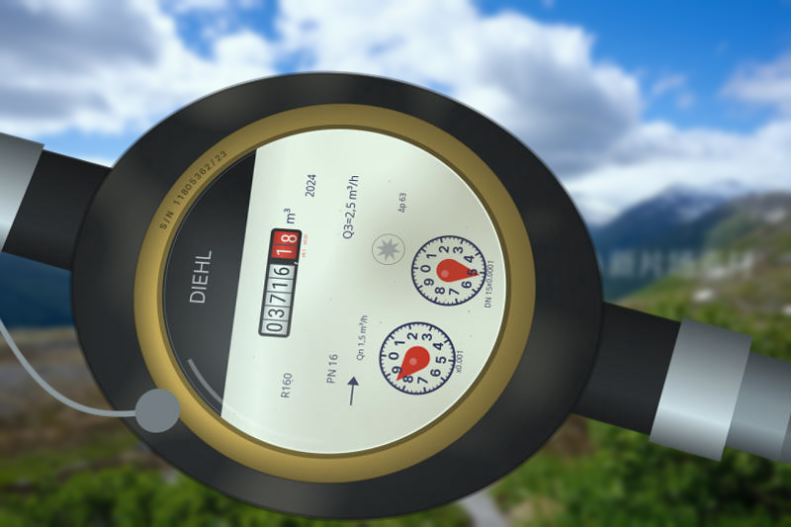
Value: 3716.1785
